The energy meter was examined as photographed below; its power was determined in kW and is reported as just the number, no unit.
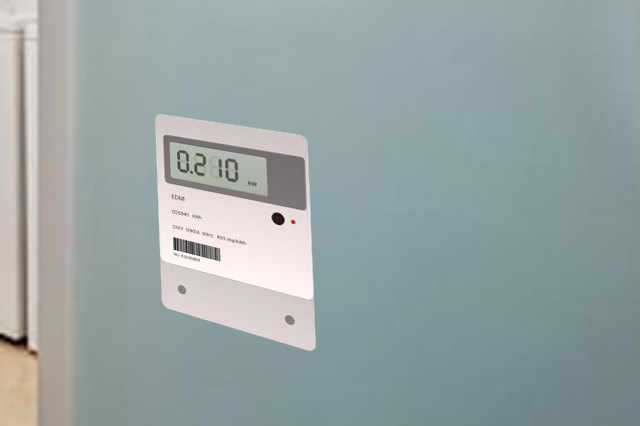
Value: 0.210
